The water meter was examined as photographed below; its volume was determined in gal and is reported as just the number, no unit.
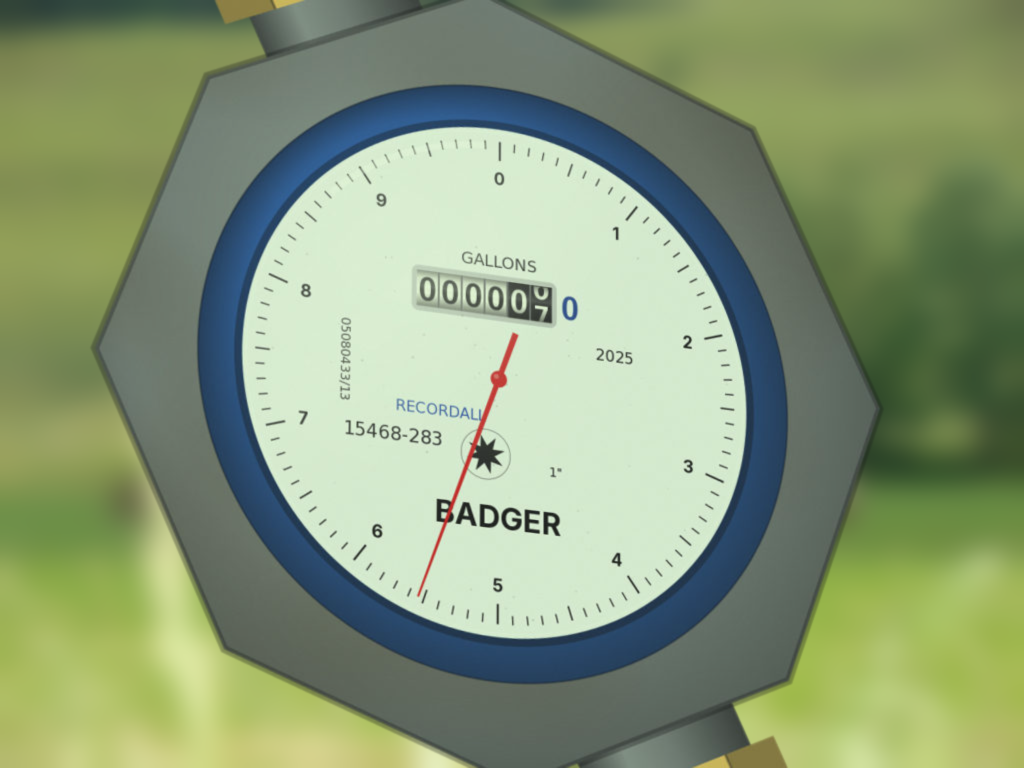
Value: 65.5
